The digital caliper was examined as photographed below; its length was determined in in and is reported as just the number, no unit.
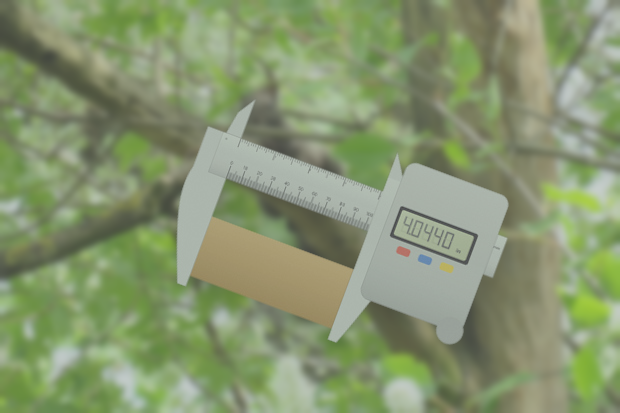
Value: 4.0440
